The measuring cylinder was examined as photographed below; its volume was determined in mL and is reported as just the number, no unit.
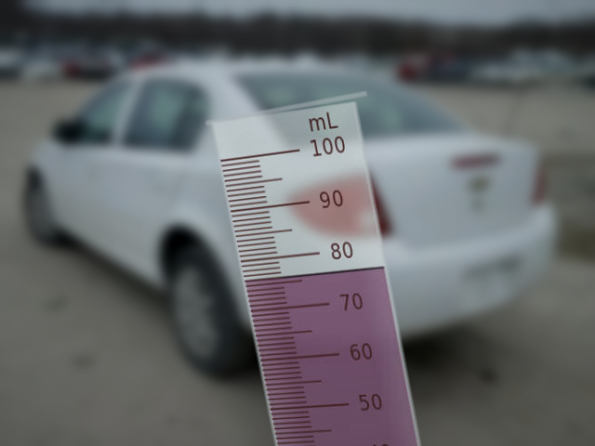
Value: 76
